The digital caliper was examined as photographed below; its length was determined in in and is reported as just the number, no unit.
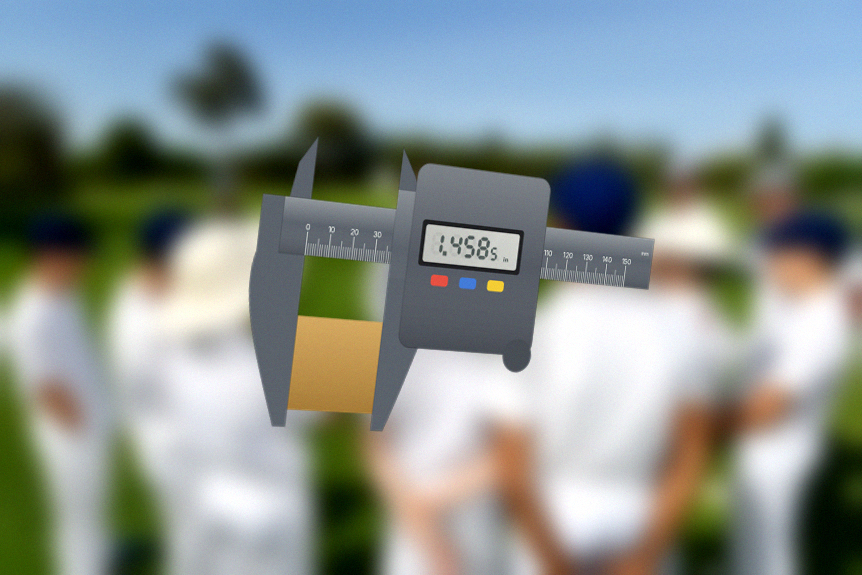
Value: 1.4585
